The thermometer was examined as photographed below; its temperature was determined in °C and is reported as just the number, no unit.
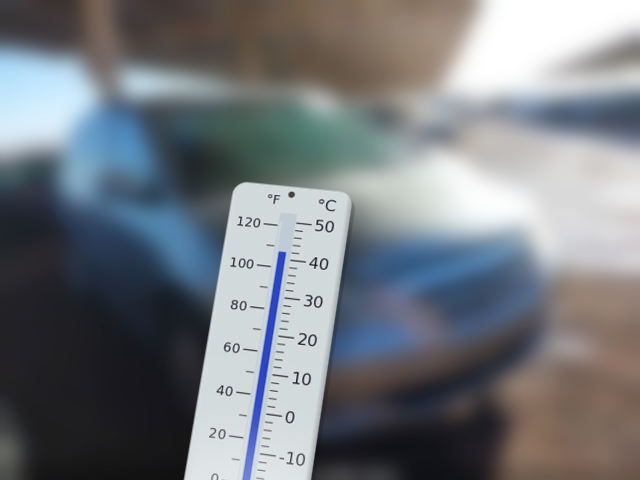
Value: 42
